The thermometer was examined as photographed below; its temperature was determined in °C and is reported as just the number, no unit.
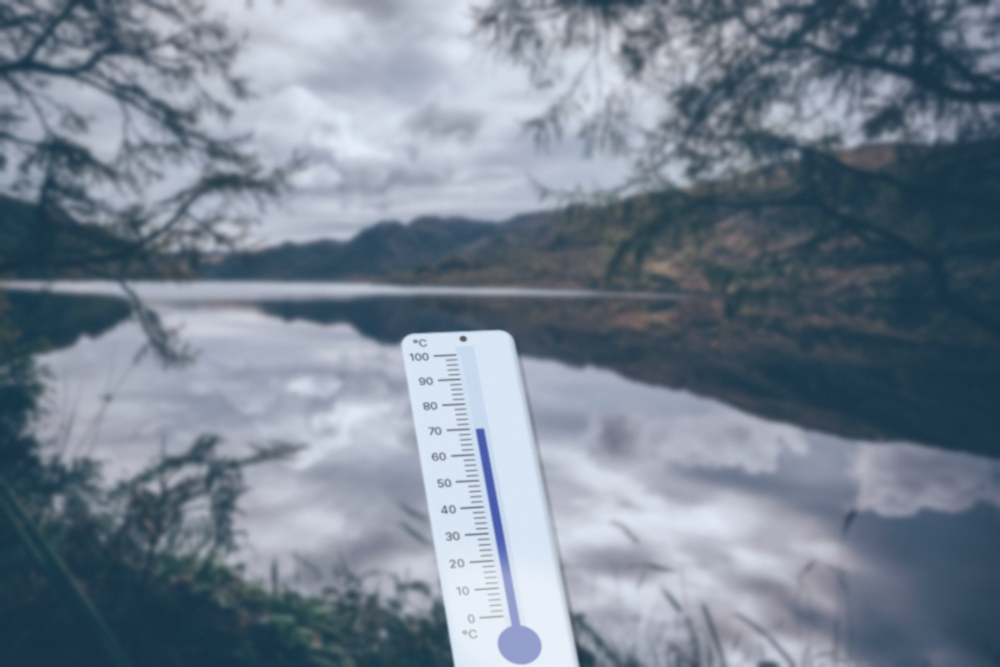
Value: 70
